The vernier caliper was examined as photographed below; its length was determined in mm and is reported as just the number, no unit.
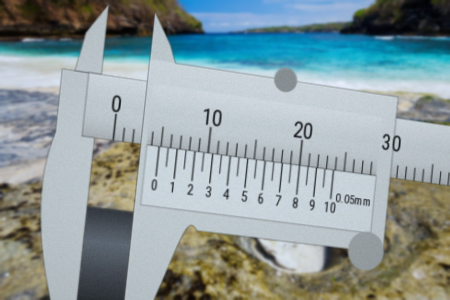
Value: 4.8
